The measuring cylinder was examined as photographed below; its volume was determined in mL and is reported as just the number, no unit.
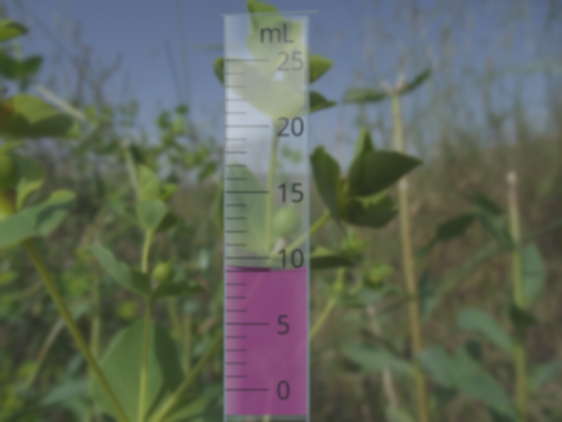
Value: 9
